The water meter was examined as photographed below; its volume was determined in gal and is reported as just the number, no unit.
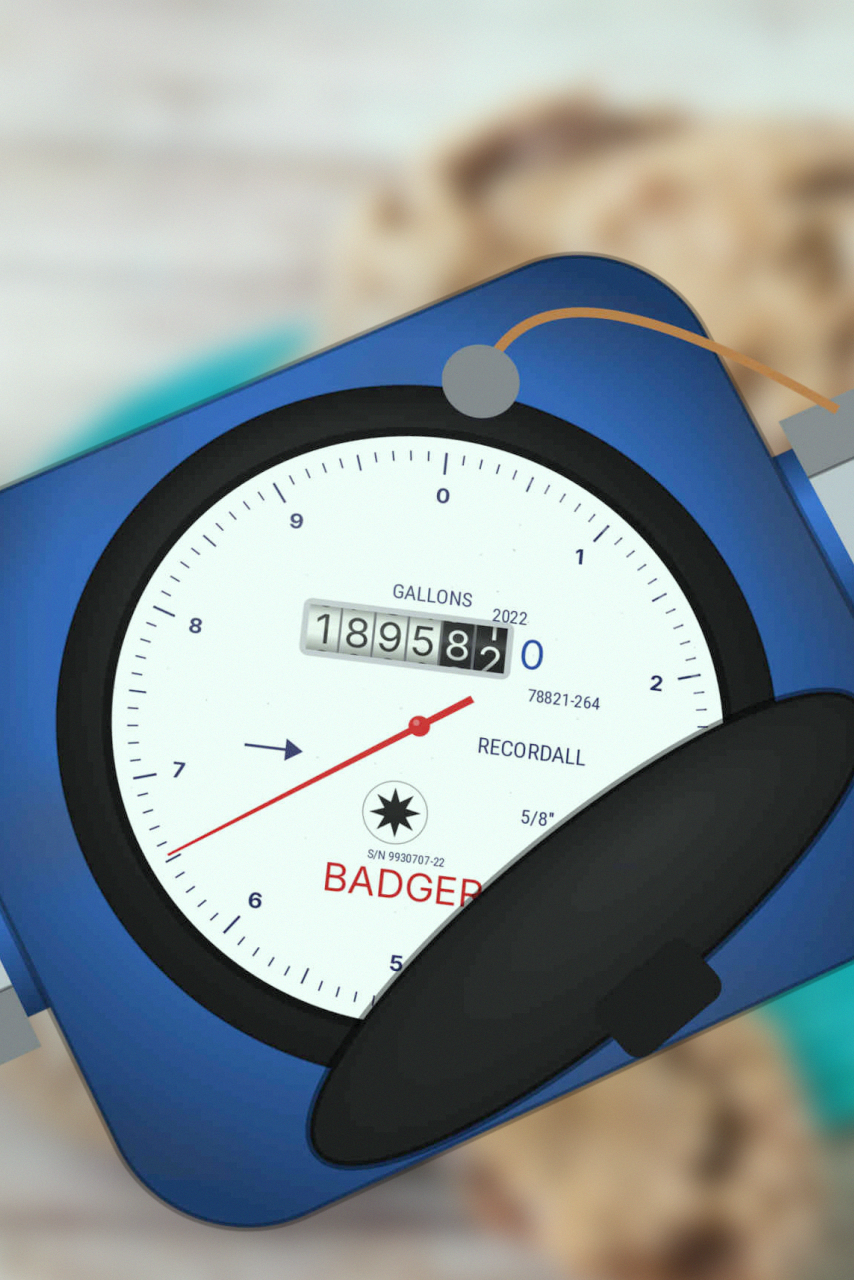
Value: 1895816.5
